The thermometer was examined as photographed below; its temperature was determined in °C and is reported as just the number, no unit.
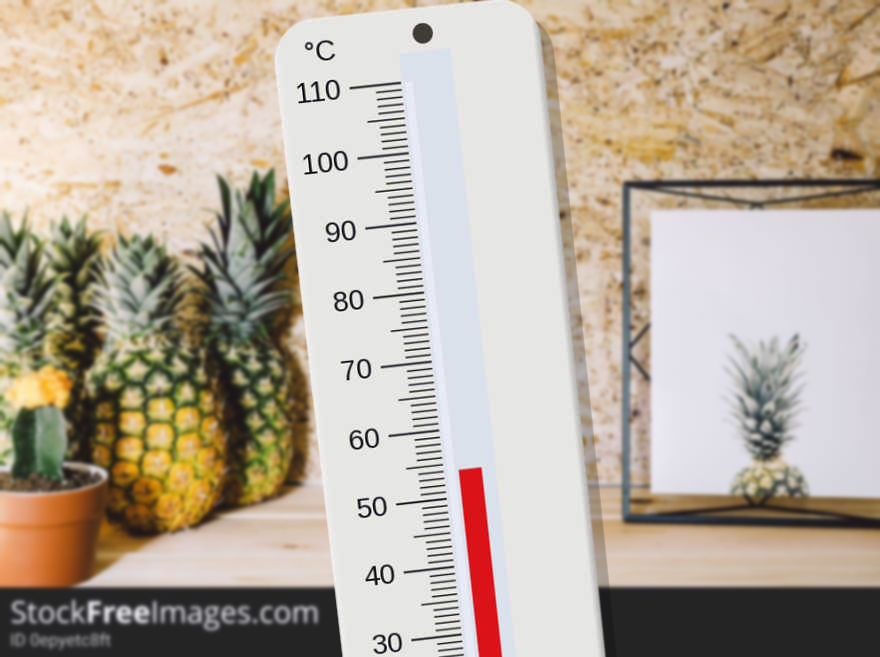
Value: 54
